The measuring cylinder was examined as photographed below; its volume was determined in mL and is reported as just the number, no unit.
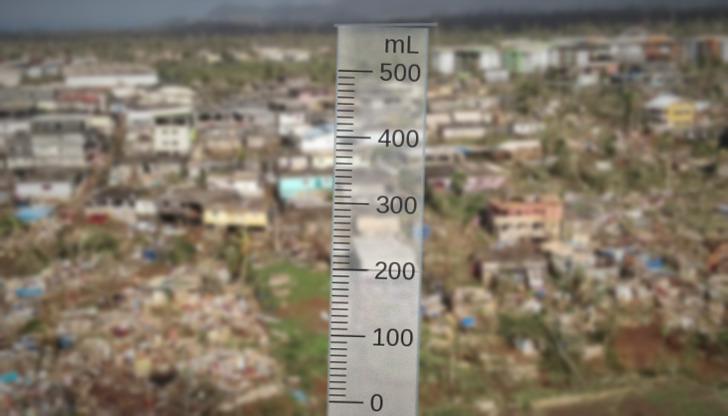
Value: 200
